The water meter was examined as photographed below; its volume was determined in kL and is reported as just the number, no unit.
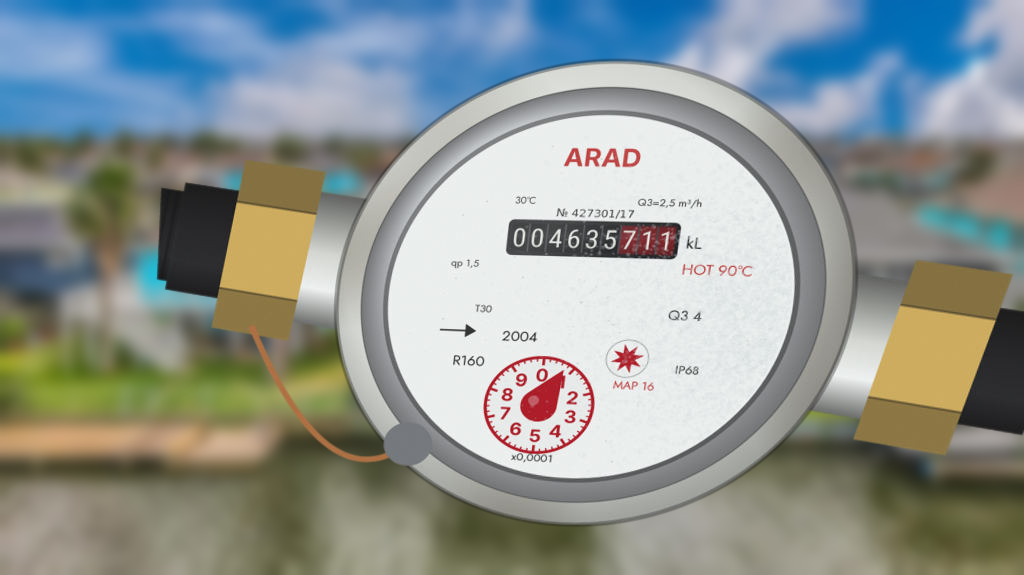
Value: 4635.7110
